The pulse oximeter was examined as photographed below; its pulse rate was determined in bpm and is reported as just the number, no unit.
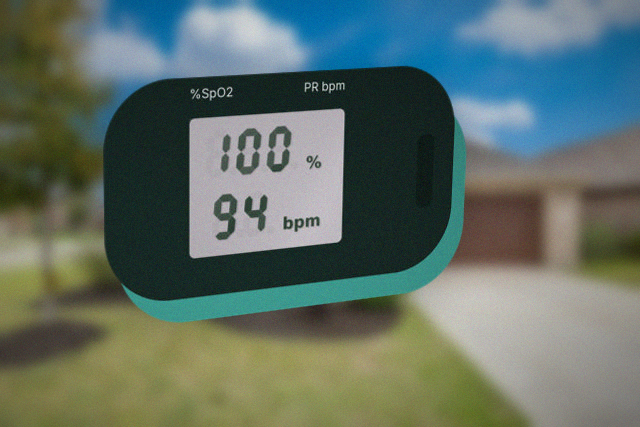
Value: 94
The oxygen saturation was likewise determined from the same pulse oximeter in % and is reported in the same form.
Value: 100
